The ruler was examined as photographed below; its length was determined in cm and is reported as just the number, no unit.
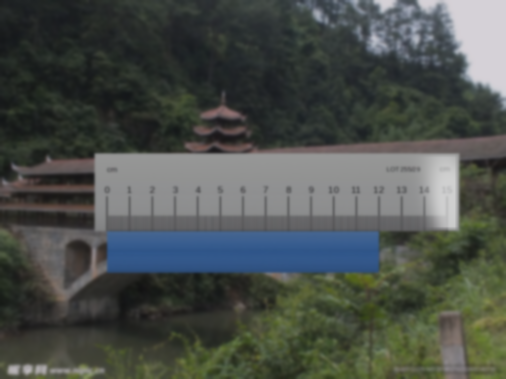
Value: 12
